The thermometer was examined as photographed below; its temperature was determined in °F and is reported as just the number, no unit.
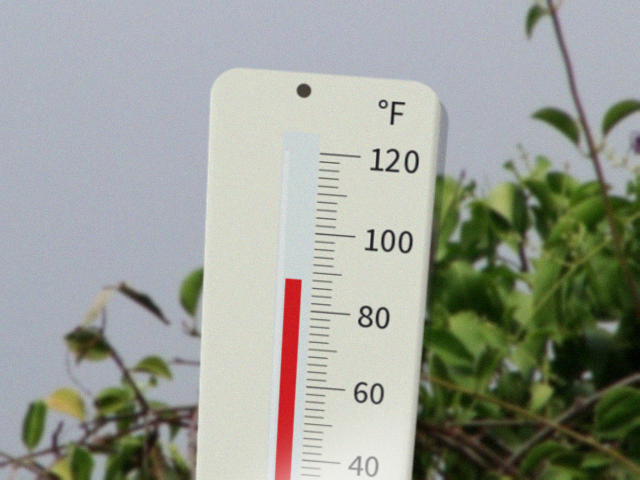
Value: 88
